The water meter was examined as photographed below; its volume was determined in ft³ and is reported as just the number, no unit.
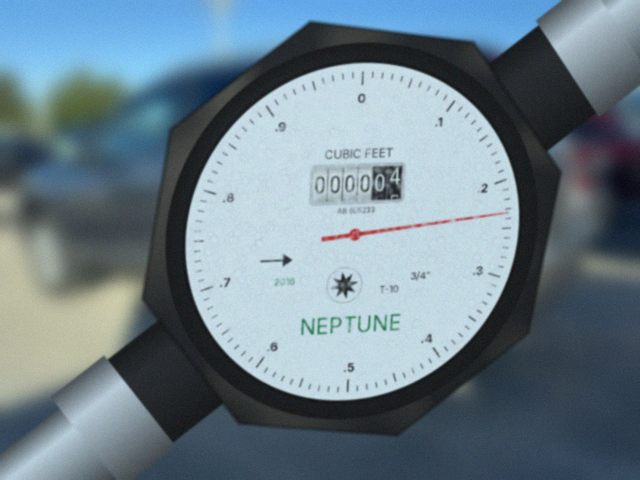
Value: 4.23
